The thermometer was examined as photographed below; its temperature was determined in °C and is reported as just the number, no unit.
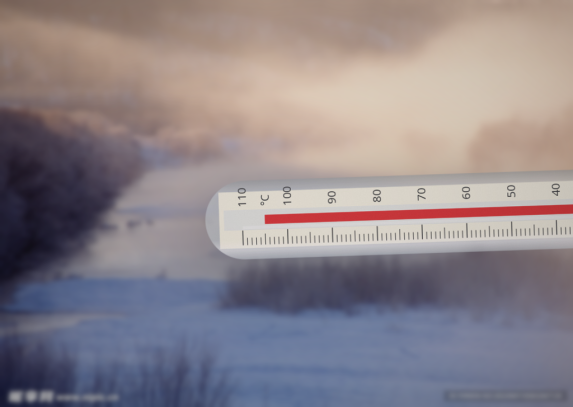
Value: 105
